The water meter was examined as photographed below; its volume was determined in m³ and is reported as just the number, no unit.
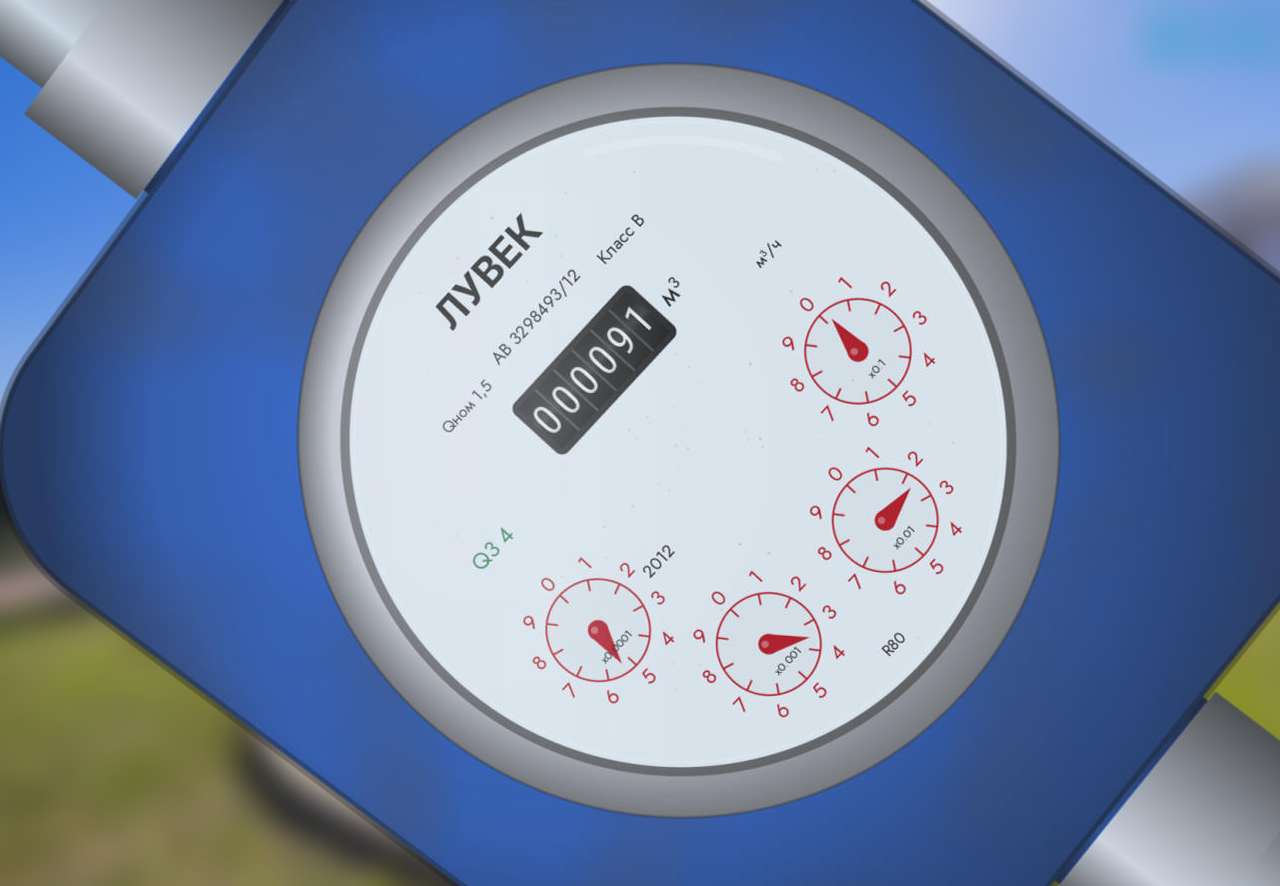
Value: 91.0235
